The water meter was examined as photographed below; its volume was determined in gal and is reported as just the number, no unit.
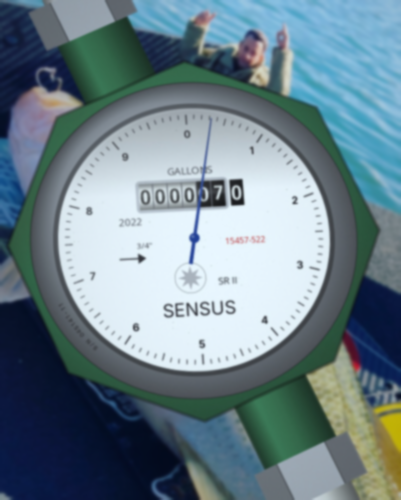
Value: 70.3
